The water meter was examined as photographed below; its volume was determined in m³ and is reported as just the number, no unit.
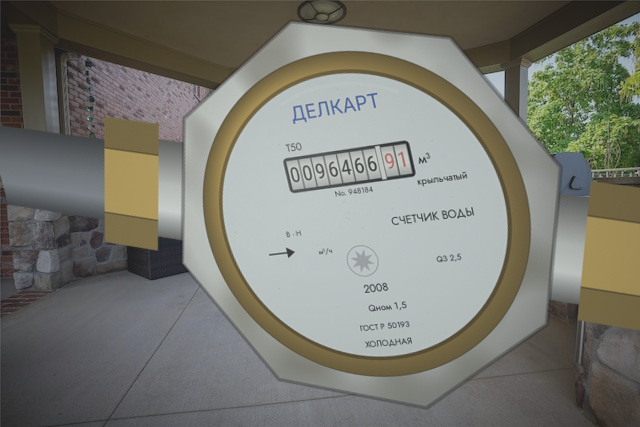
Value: 96466.91
